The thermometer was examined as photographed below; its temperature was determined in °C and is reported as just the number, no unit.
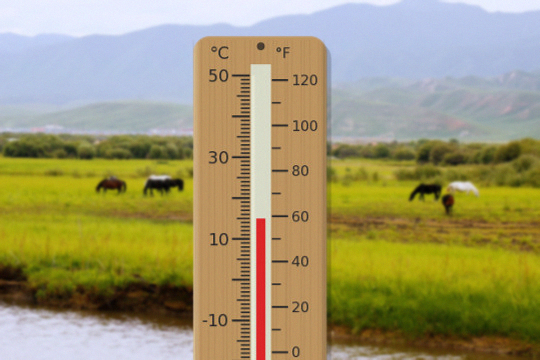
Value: 15
